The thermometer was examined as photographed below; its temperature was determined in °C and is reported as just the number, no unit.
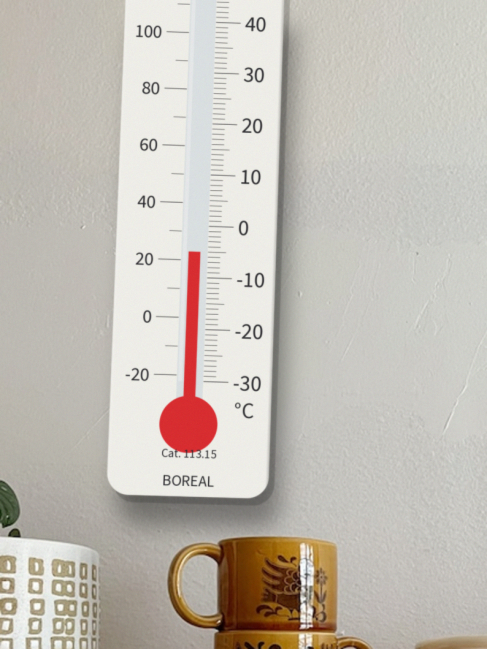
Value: -5
